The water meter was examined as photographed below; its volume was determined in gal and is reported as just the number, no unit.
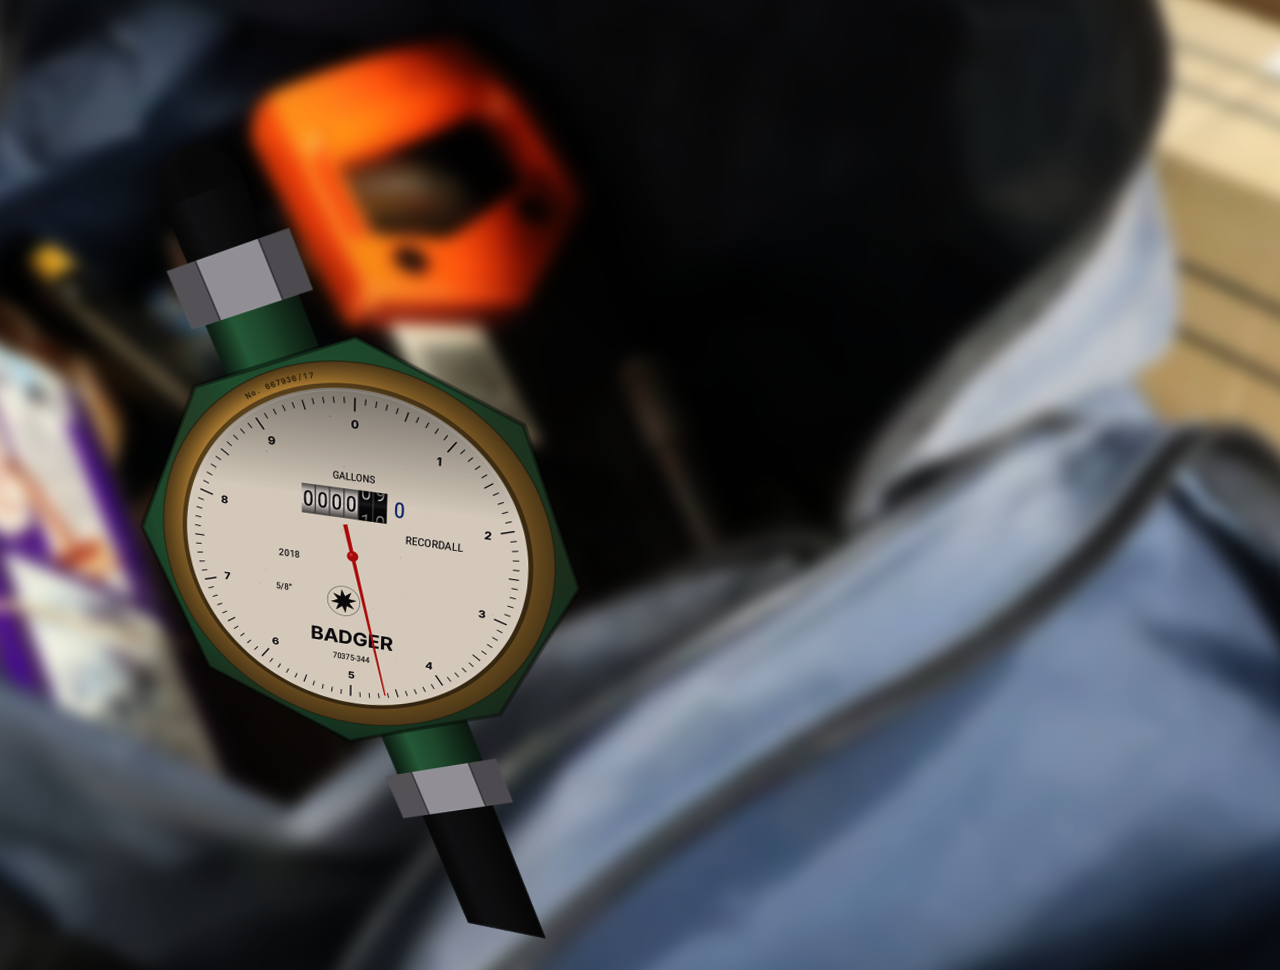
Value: 94.6
